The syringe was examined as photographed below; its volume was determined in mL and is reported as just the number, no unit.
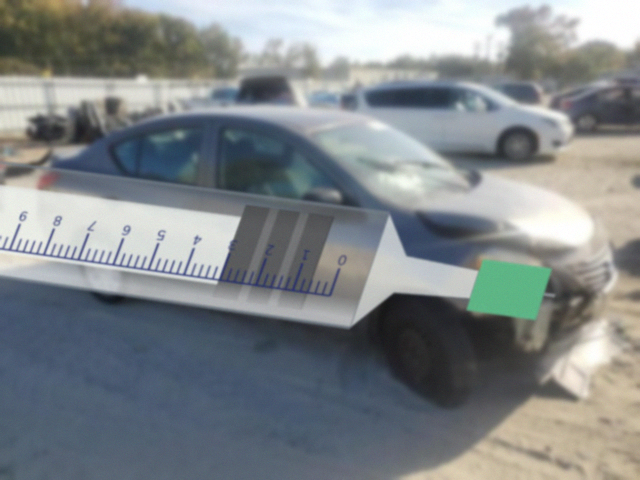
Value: 0.6
